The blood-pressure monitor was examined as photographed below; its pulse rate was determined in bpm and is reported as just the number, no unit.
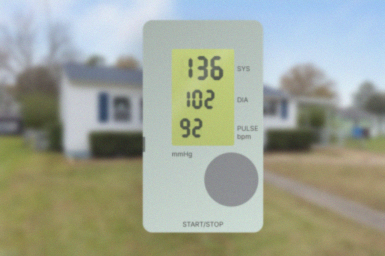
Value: 92
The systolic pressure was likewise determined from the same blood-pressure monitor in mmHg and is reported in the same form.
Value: 136
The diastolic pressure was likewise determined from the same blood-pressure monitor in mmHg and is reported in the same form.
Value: 102
